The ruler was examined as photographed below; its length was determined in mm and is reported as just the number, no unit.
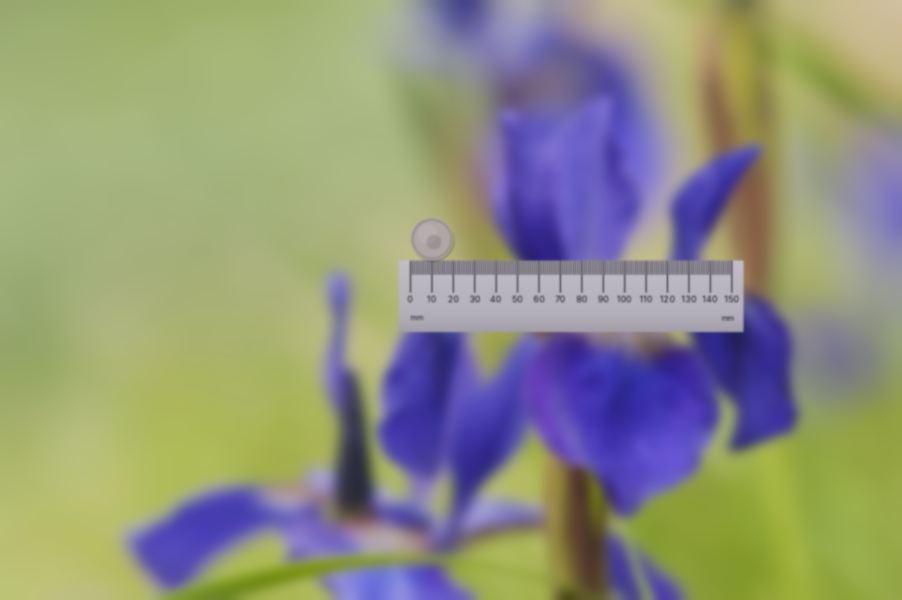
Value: 20
